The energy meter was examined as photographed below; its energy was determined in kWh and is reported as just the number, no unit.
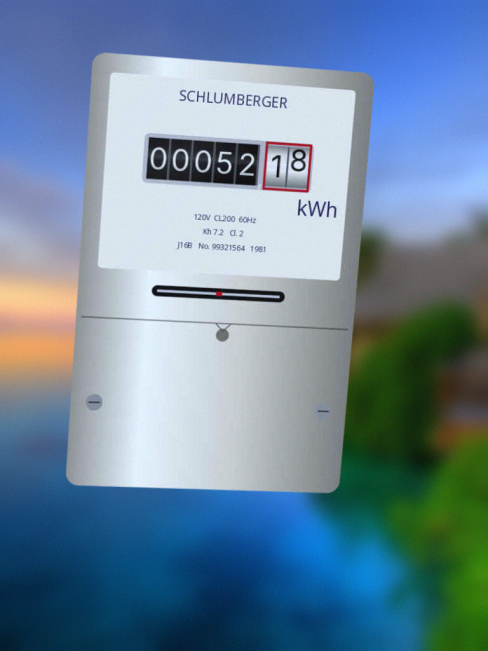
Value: 52.18
